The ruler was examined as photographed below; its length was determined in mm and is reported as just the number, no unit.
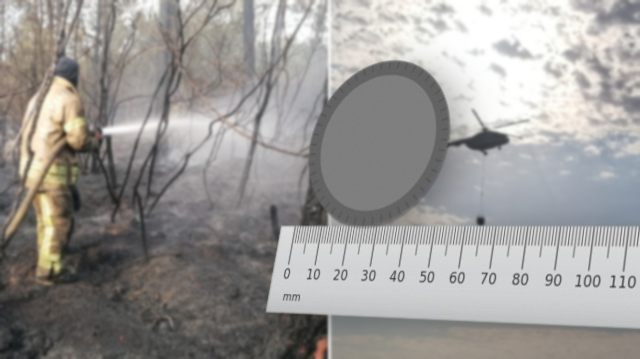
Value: 50
